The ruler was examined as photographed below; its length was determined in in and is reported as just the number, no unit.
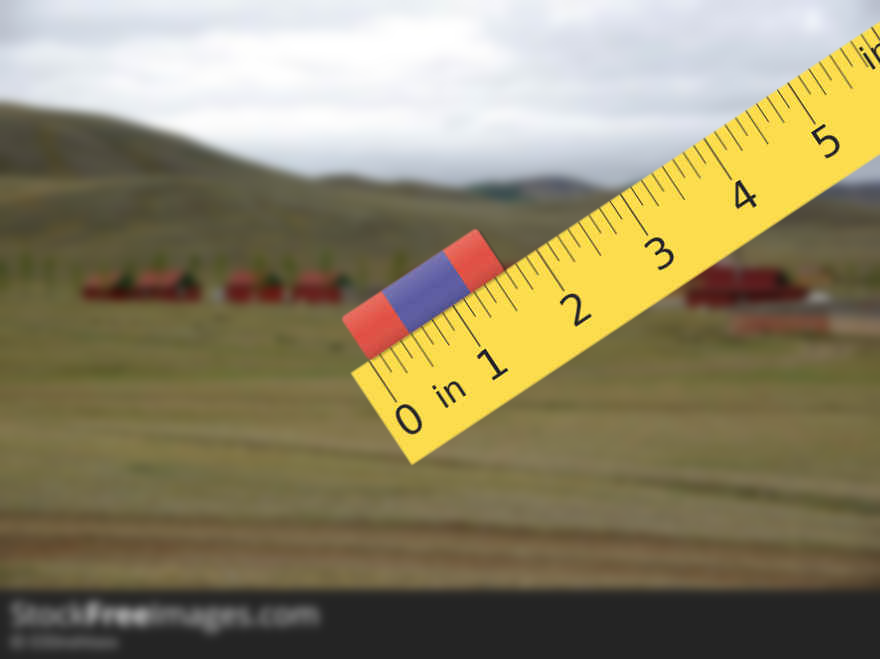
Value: 1.625
